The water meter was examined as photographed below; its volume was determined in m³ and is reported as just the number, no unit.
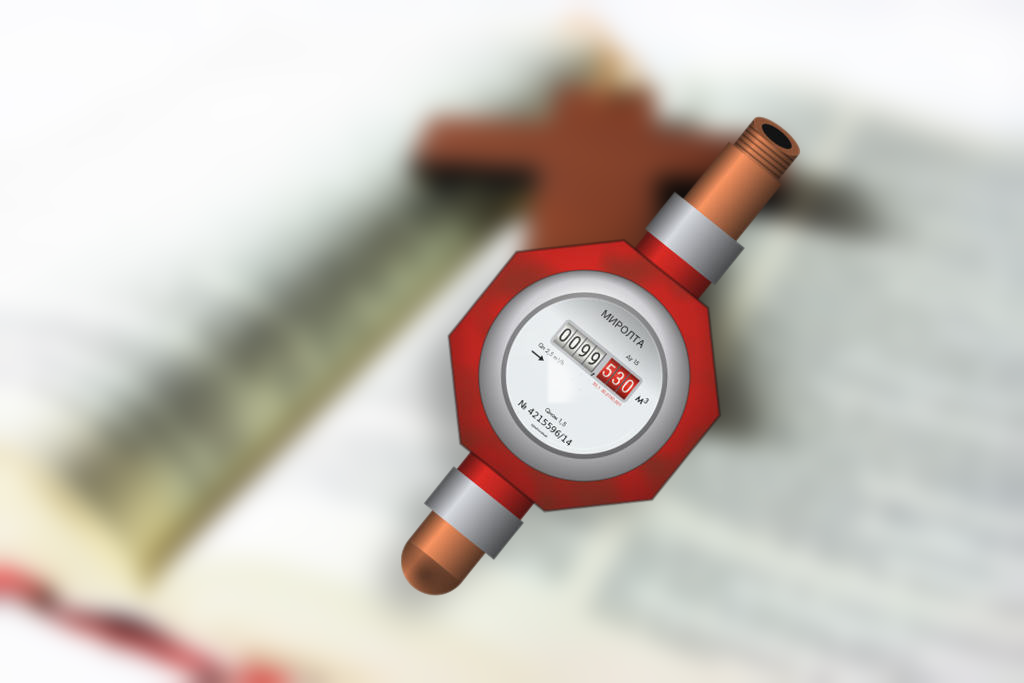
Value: 99.530
